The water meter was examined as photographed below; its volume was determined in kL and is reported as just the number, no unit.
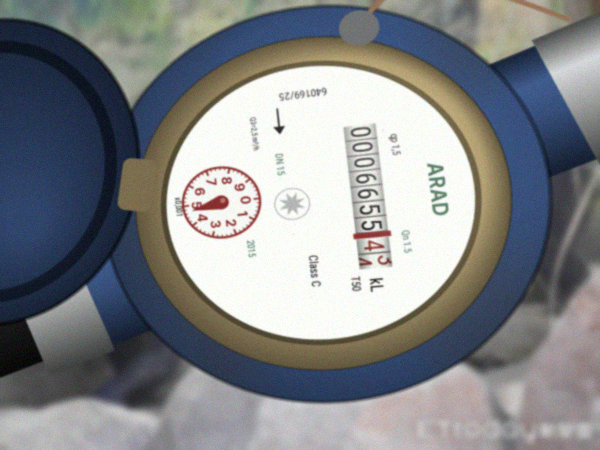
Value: 6655.434
